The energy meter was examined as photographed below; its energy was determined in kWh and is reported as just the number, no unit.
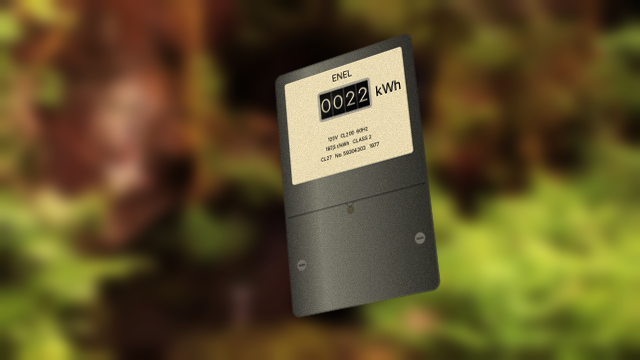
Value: 22
